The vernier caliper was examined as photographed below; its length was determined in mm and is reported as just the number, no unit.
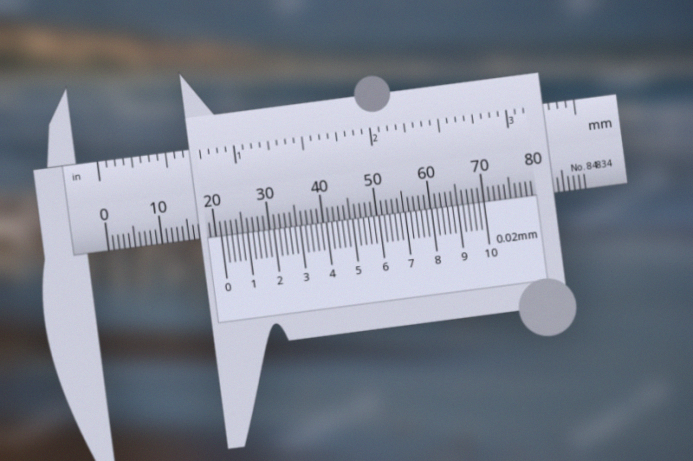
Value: 21.0
